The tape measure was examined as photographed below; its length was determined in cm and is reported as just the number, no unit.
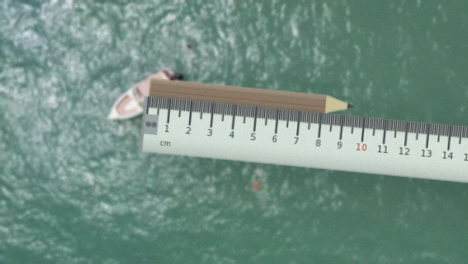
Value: 9.5
